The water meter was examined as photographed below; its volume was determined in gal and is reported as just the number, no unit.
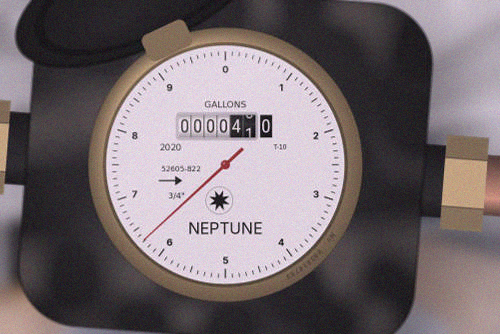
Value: 406.3
